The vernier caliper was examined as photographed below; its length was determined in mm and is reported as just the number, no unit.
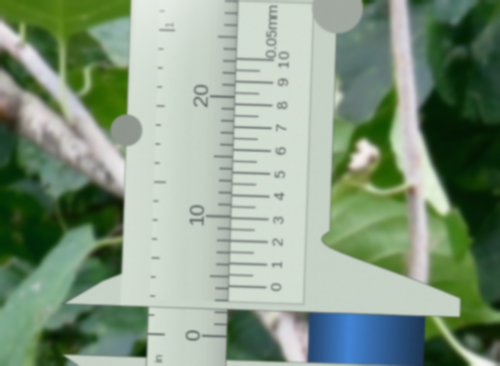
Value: 4.2
